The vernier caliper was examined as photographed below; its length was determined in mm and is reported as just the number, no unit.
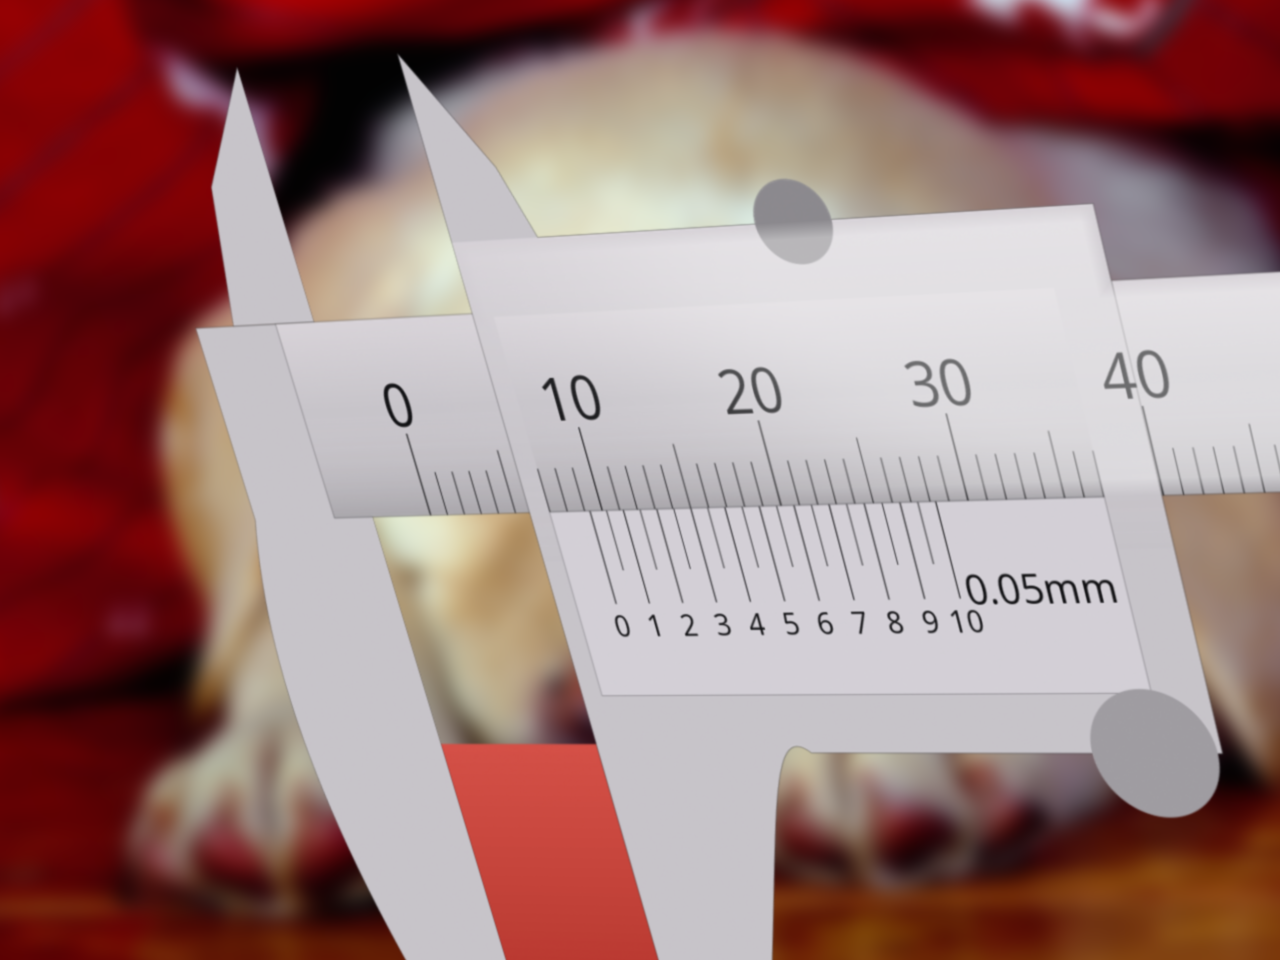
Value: 9.3
